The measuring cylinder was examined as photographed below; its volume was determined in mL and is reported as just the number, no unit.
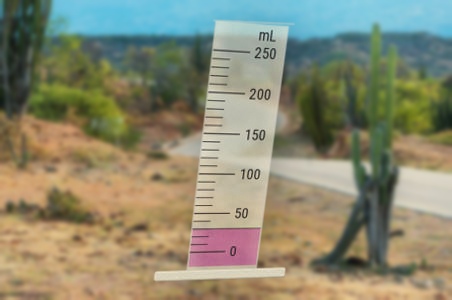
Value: 30
